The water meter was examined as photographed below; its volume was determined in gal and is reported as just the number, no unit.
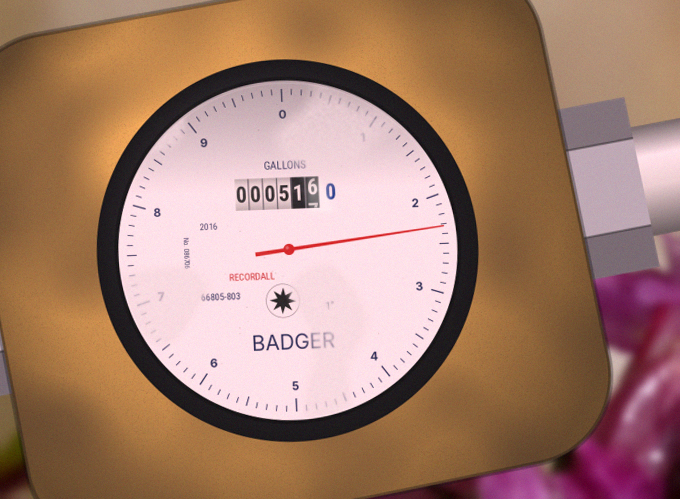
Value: 5162.3
